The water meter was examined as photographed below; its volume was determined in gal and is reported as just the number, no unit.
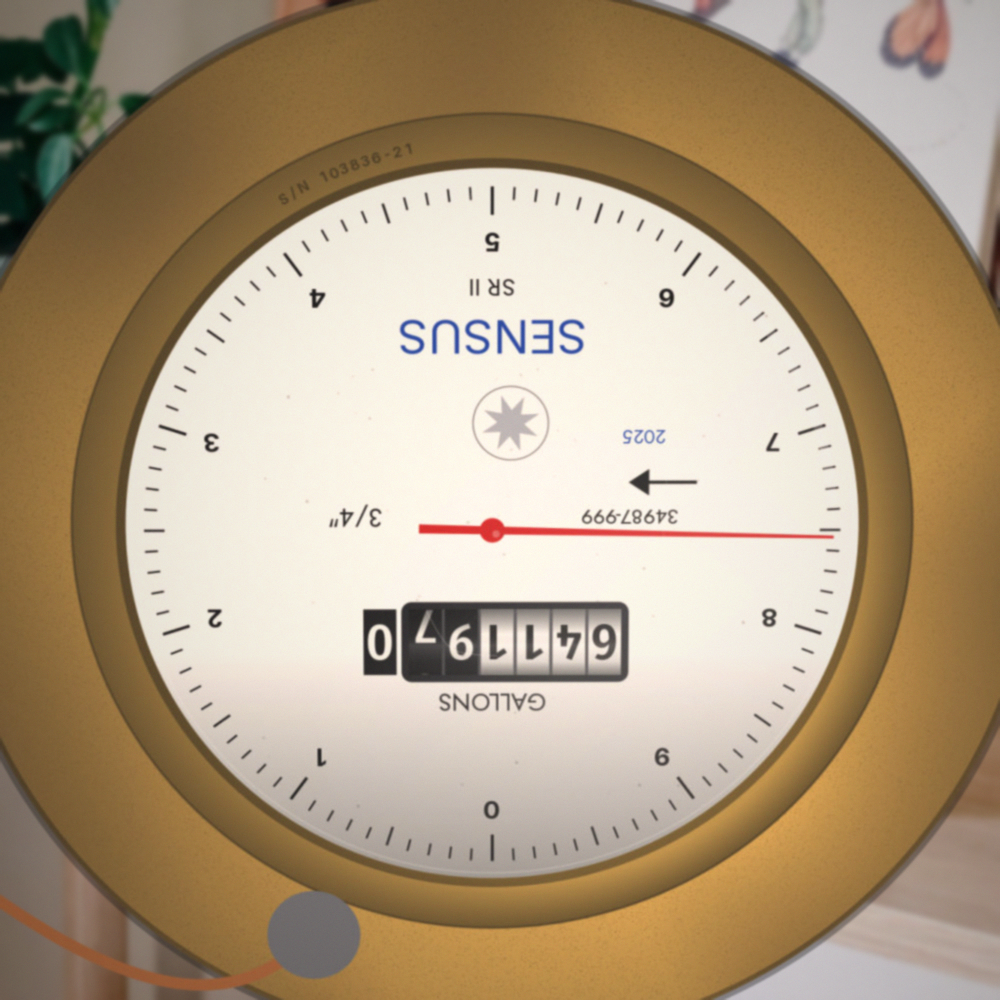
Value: 6411967.5
